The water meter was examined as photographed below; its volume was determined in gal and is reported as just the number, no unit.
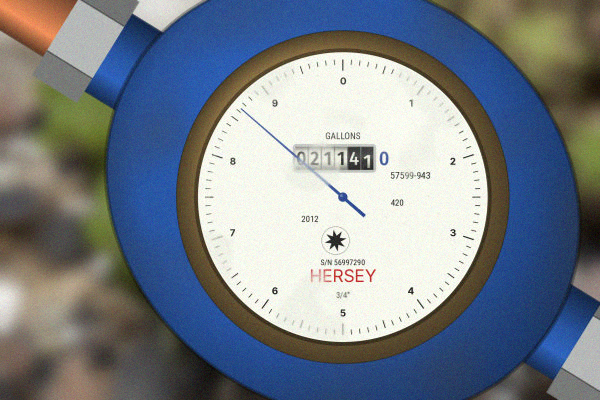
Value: 211408.6
